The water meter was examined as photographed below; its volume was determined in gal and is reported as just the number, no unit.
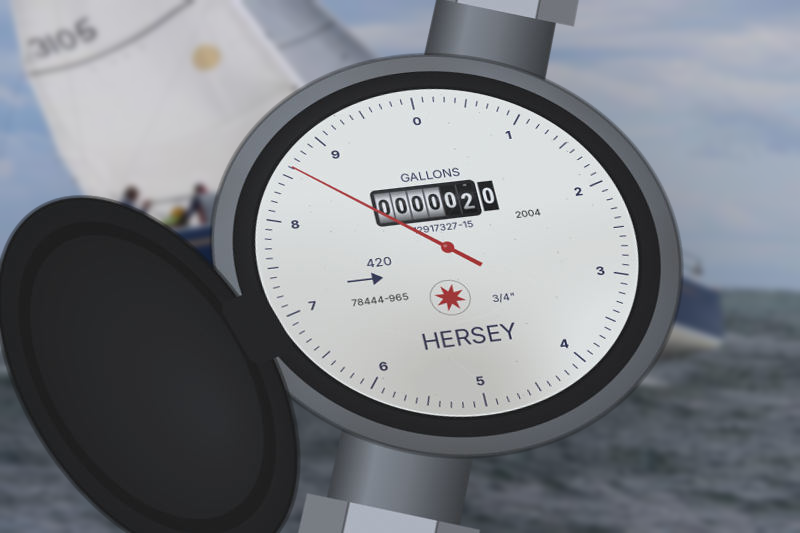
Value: 18.6
